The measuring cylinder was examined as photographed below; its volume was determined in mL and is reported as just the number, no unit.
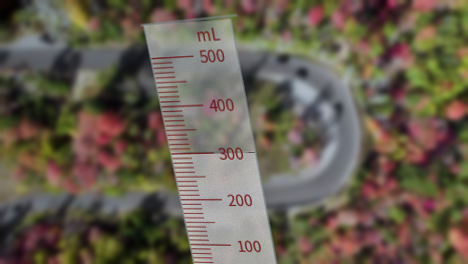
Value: 300
